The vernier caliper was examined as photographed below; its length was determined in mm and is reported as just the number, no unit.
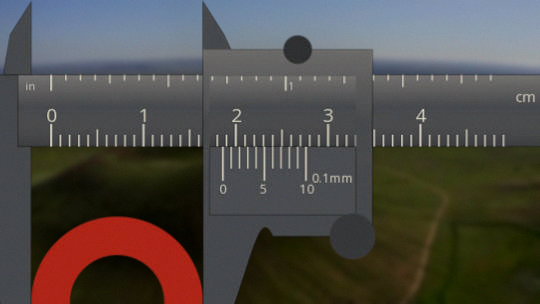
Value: 18.6
